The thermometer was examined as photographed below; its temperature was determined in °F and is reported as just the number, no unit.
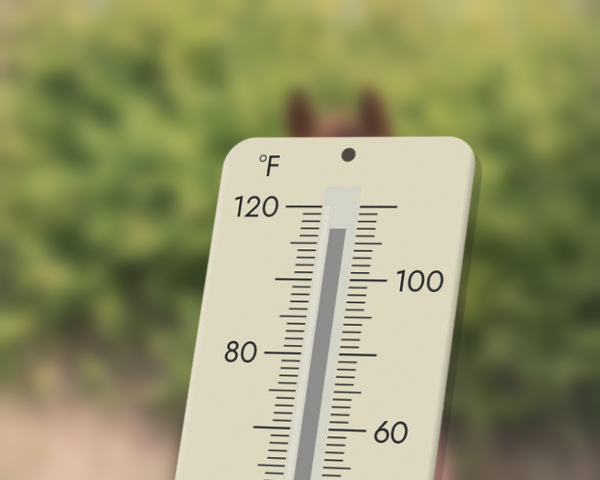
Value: 114
